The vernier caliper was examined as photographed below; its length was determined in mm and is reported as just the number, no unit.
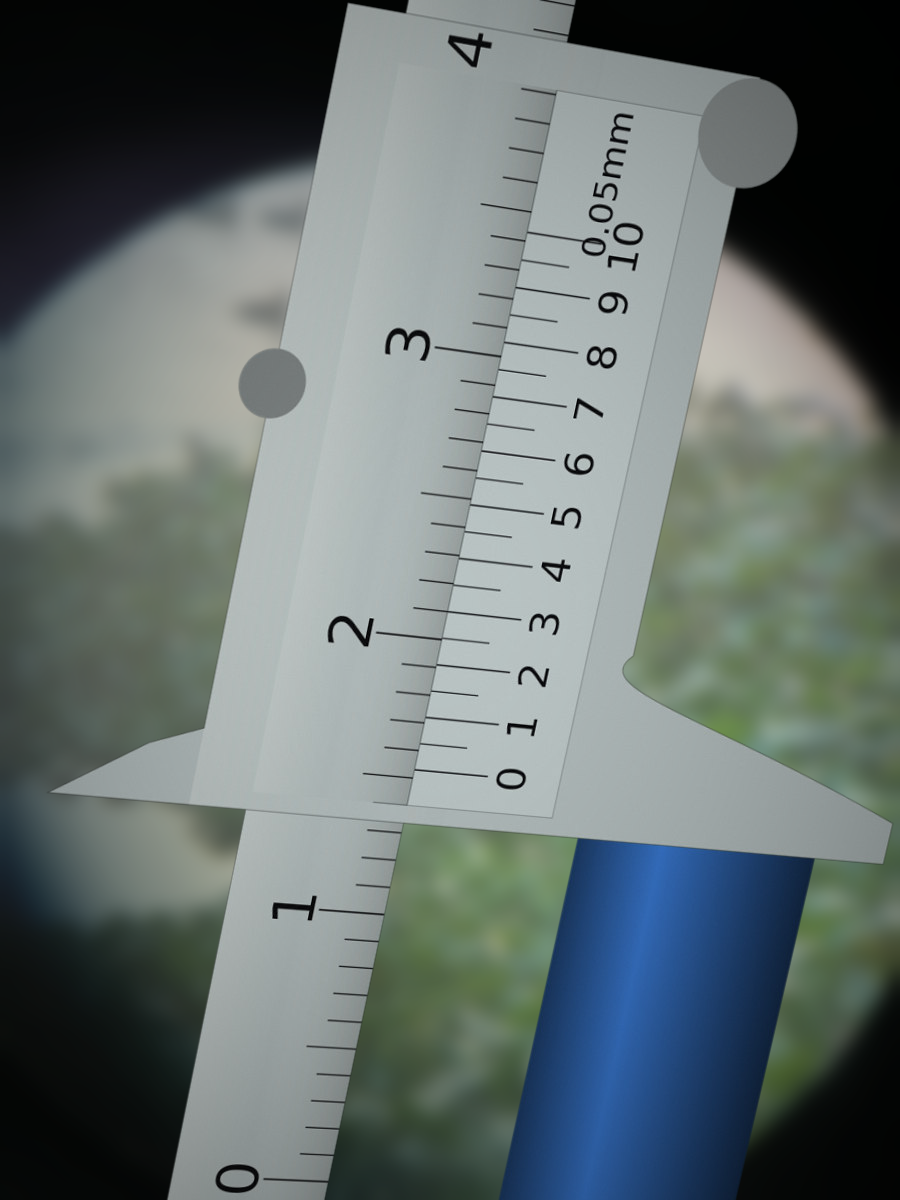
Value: 15.30
